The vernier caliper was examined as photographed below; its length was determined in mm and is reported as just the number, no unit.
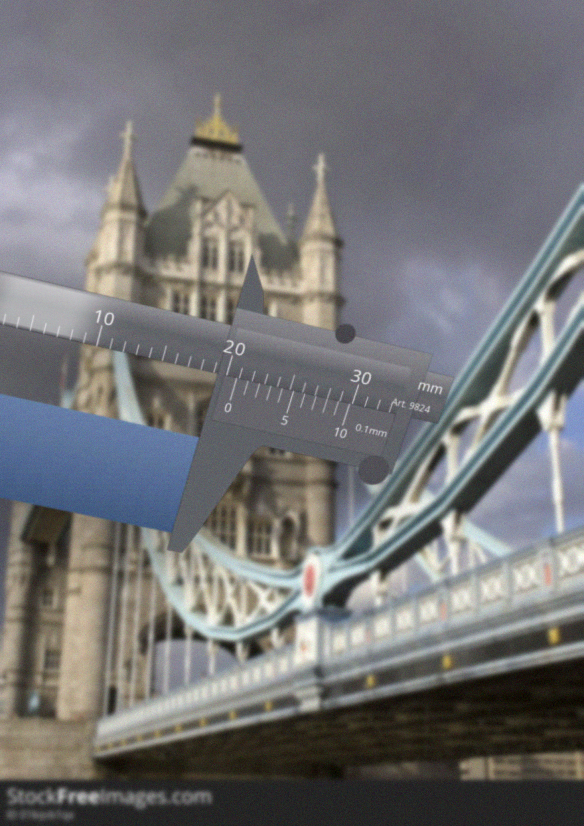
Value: 20.8
